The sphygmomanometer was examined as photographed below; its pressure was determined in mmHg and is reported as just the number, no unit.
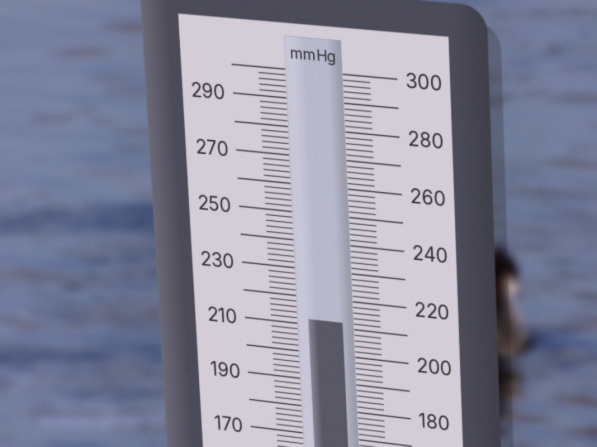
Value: 212
